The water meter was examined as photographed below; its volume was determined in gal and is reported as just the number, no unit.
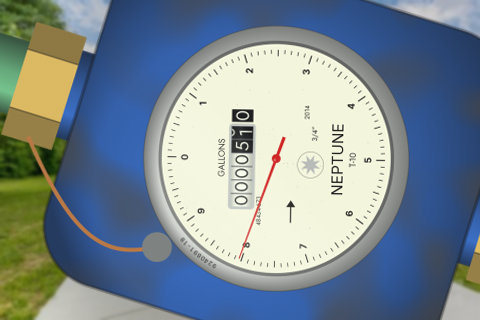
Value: 508.0
